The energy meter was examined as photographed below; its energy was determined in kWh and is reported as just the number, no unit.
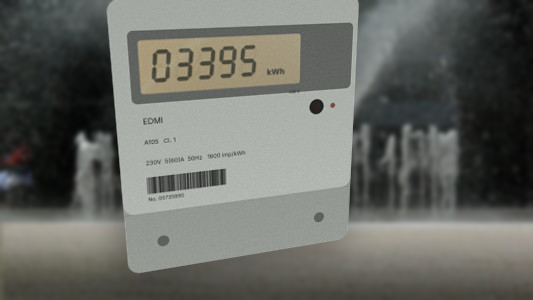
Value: 3395
